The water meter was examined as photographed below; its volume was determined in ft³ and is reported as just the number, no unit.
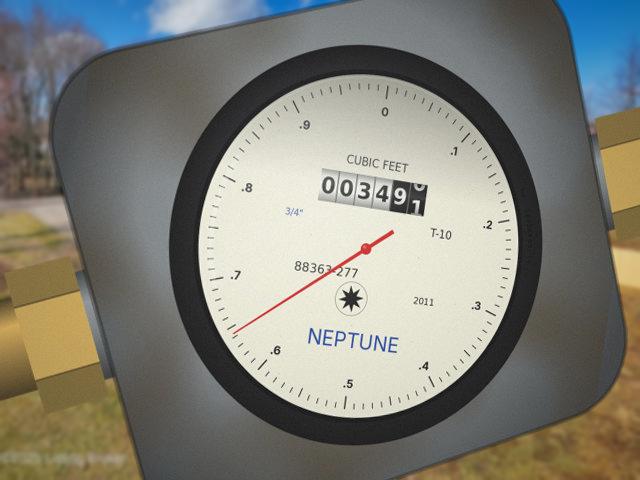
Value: 3490.64
